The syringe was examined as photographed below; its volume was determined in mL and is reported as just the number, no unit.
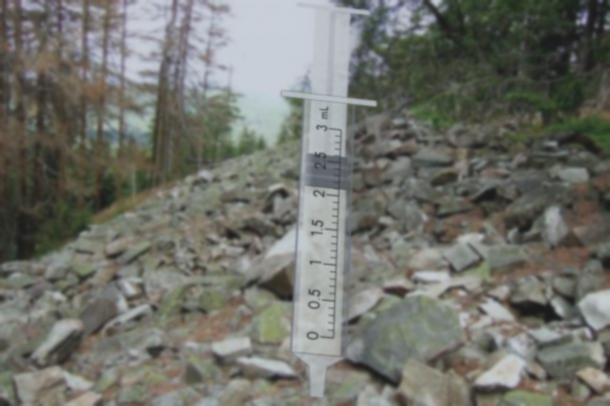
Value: 2.1
